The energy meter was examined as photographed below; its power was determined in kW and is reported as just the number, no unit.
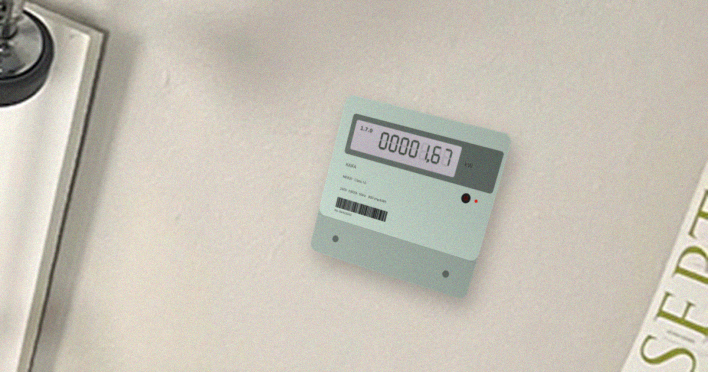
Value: 1.67
